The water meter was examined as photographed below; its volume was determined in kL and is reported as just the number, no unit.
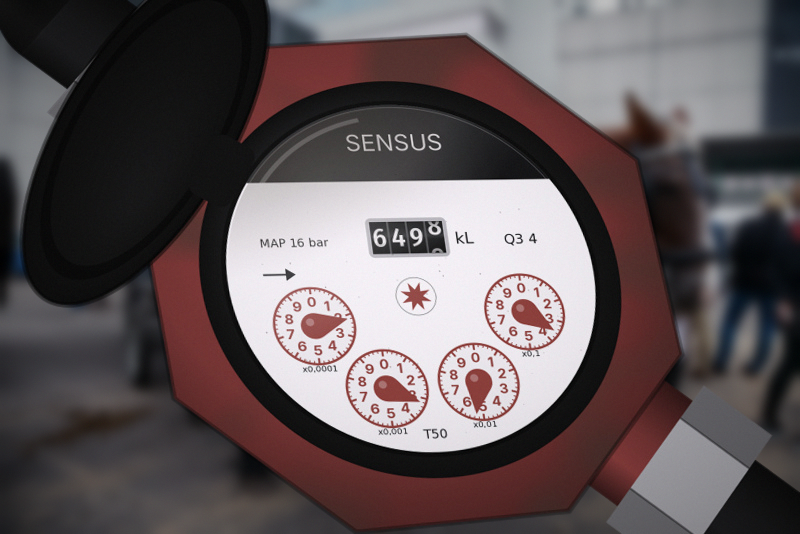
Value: 6498.3532
